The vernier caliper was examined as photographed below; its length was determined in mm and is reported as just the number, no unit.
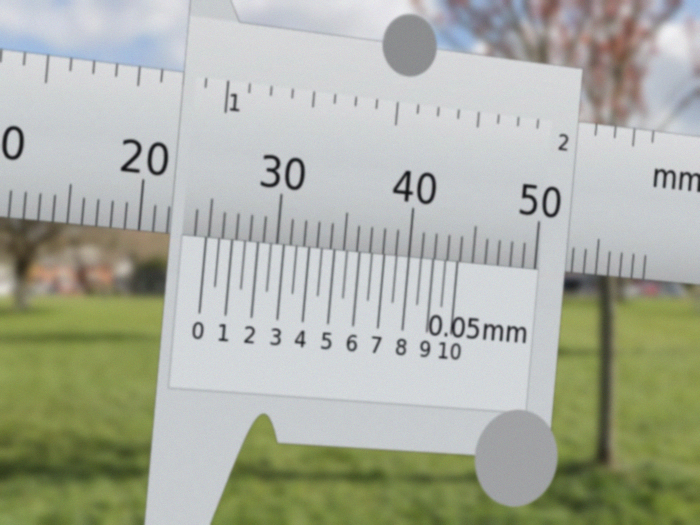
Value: 24.8
